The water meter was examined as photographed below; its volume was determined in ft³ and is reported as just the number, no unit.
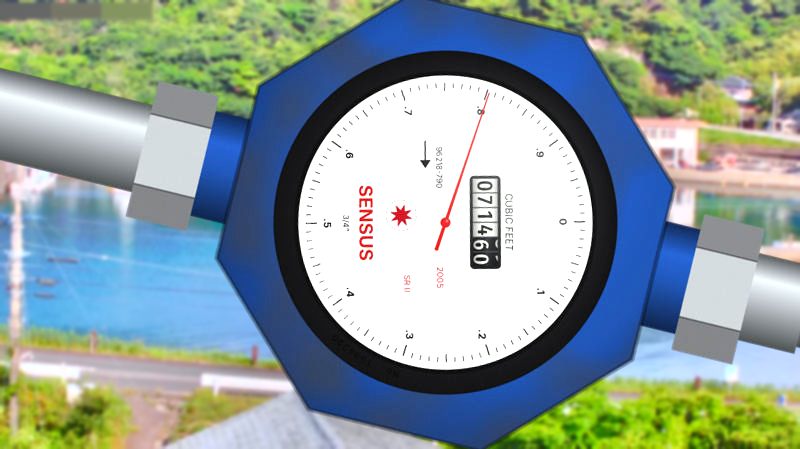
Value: 71459.80
